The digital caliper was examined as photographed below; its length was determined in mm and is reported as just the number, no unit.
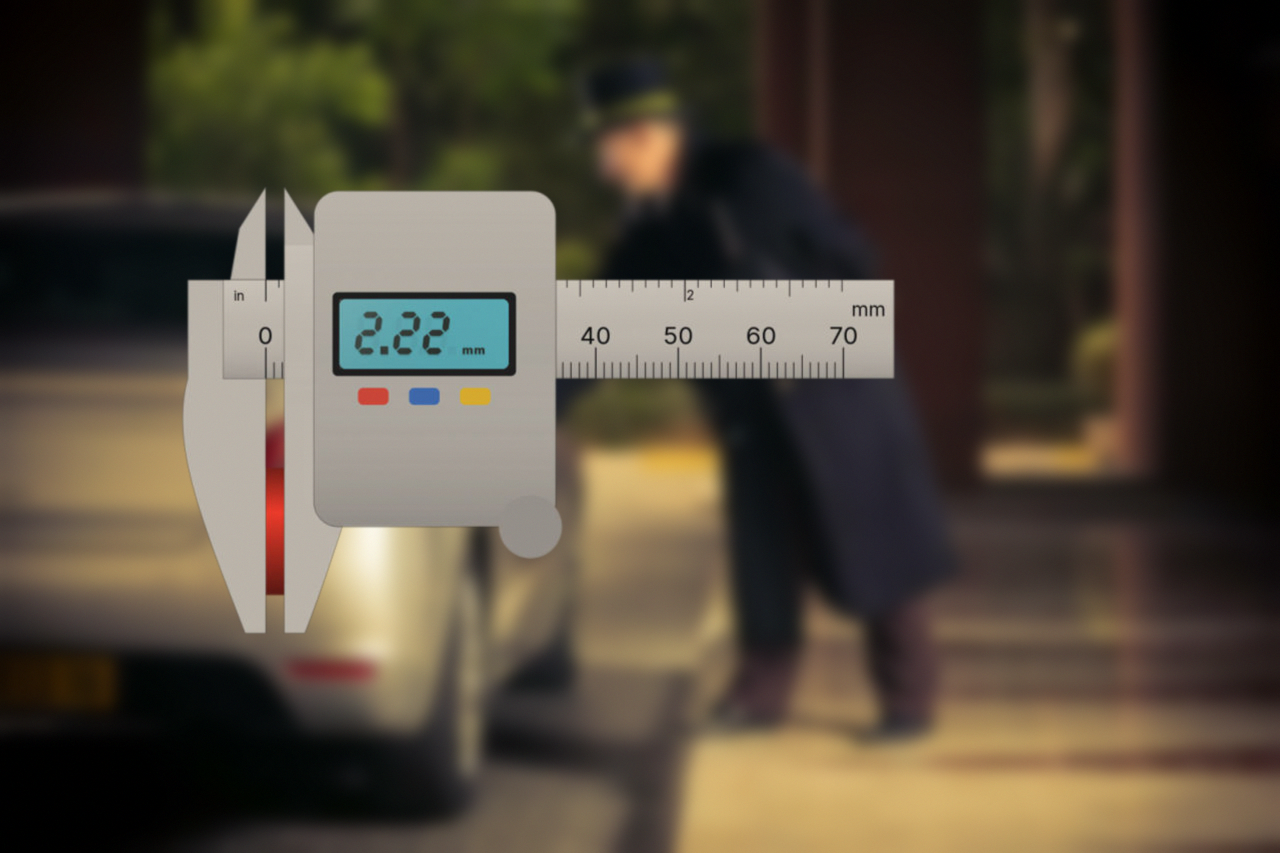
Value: 2.22
